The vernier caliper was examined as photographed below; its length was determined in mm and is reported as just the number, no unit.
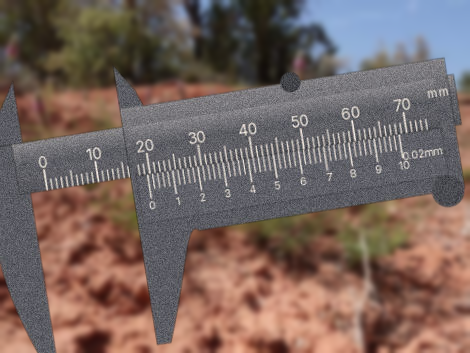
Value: 19.5
